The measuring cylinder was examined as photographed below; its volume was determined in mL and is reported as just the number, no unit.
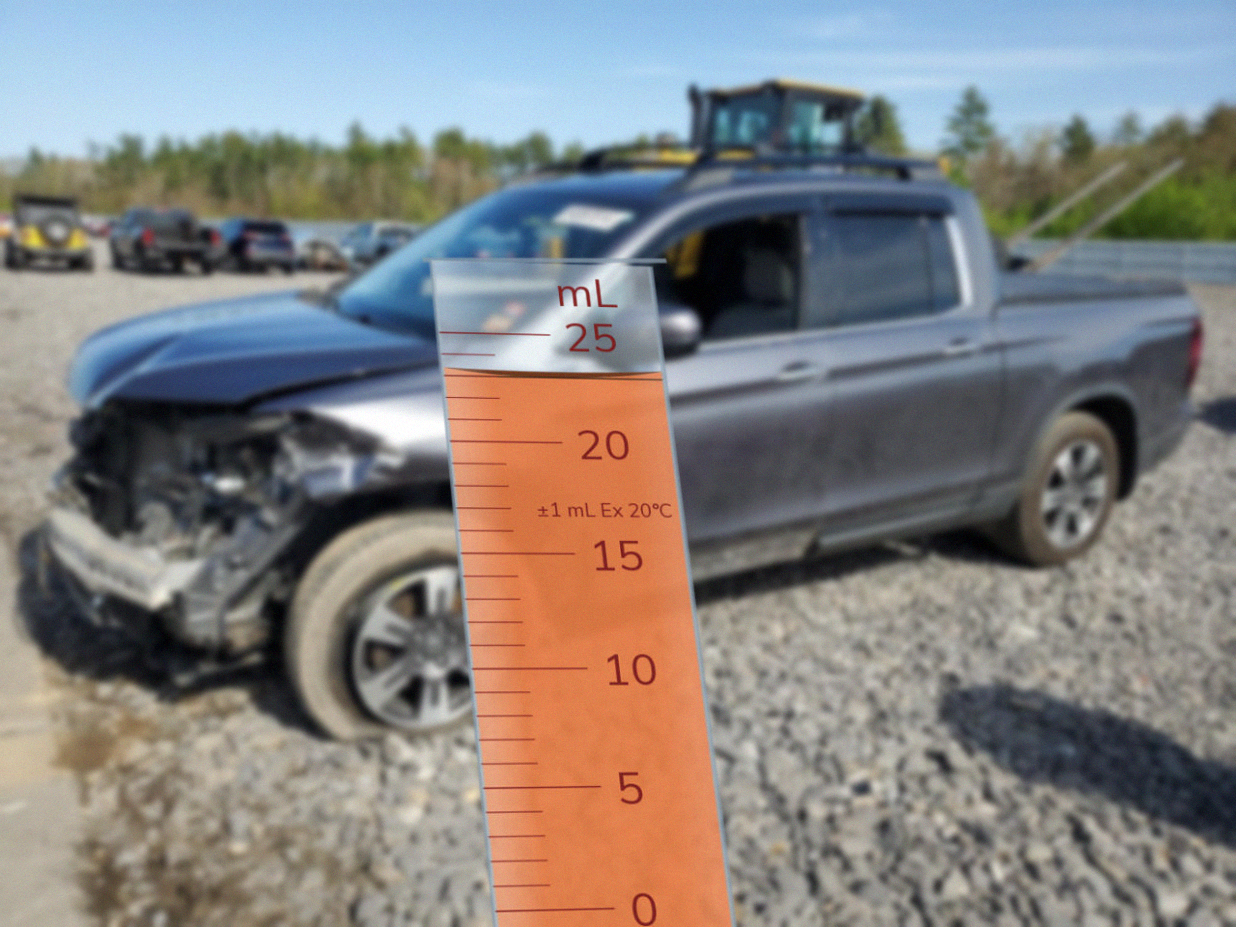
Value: 23
